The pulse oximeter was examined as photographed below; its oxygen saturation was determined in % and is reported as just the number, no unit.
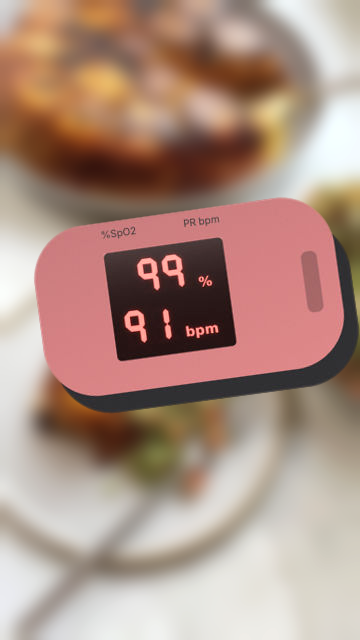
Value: 99
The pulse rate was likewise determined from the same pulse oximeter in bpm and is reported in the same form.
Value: 91
